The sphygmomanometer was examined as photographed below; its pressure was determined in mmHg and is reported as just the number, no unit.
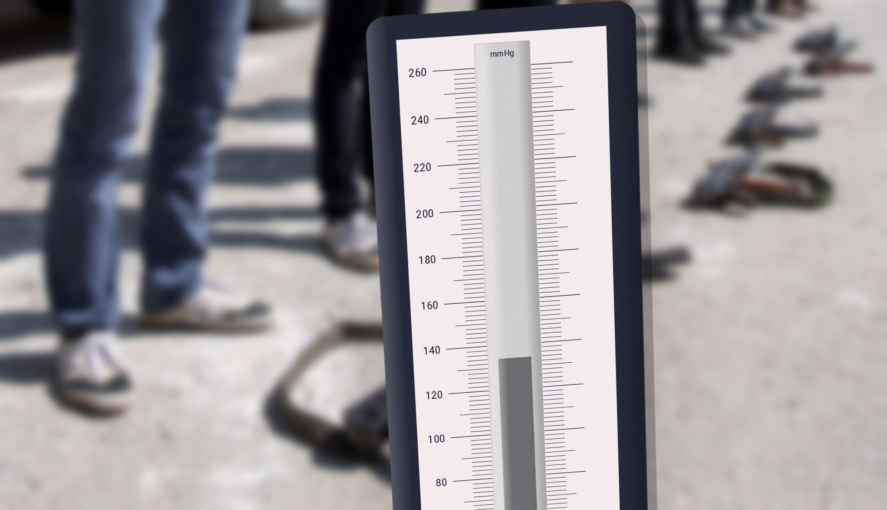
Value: 134
